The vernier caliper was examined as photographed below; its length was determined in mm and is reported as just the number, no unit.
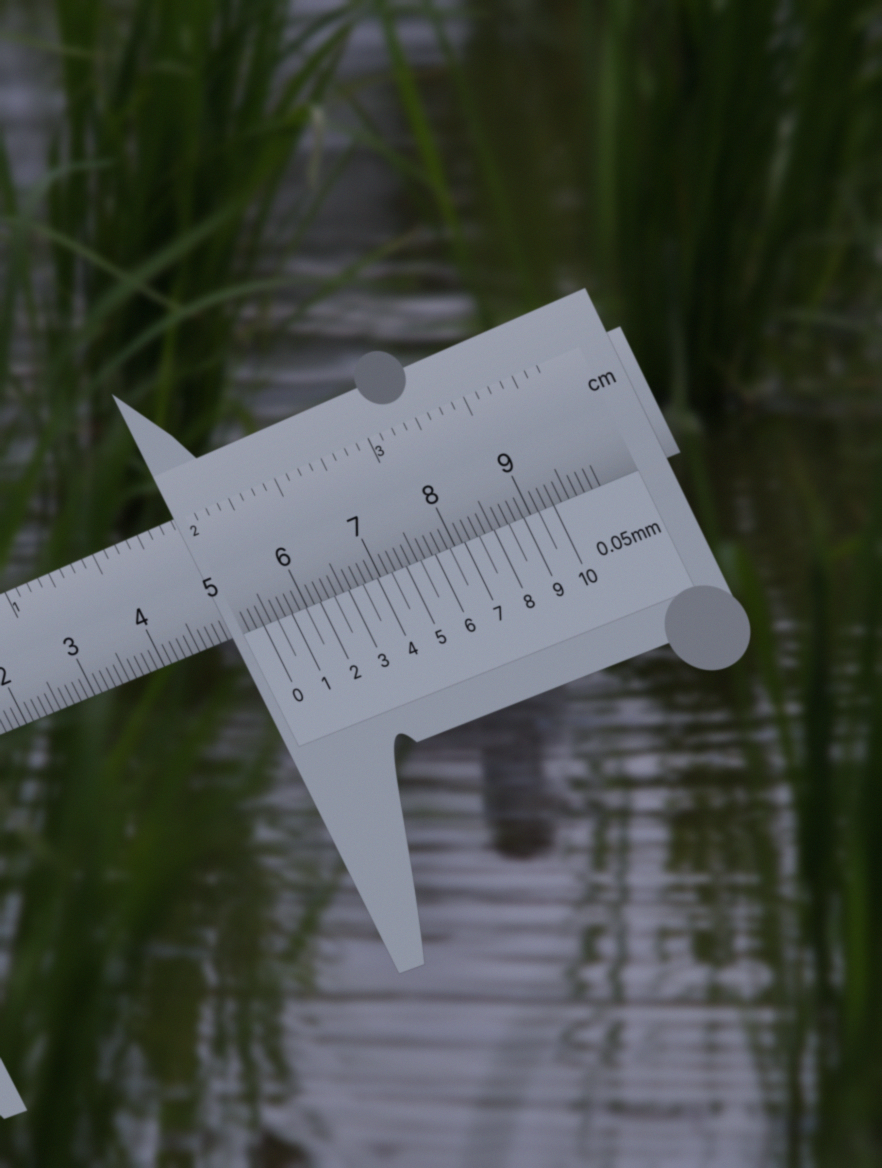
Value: 54.0
